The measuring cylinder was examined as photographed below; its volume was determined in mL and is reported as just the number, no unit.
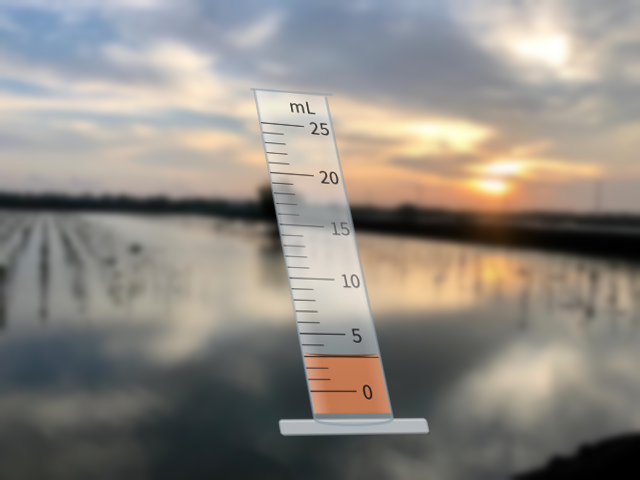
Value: 3
